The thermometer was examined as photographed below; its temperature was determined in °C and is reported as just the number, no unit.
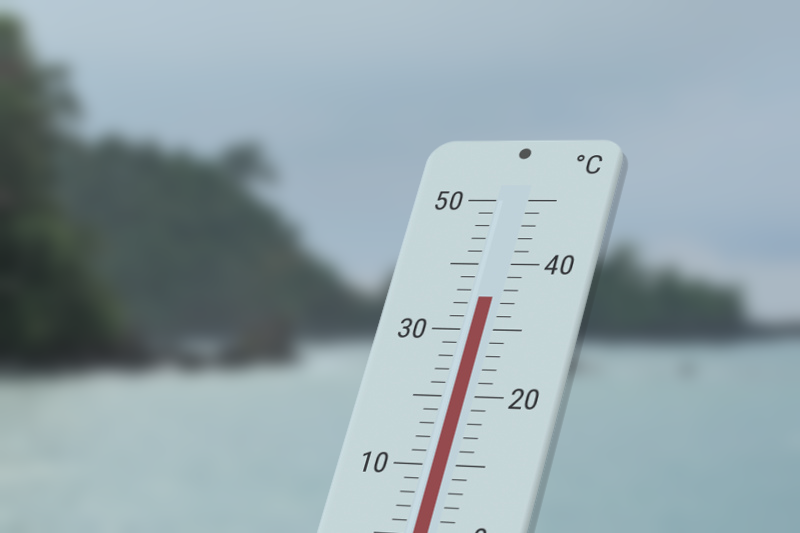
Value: 35
